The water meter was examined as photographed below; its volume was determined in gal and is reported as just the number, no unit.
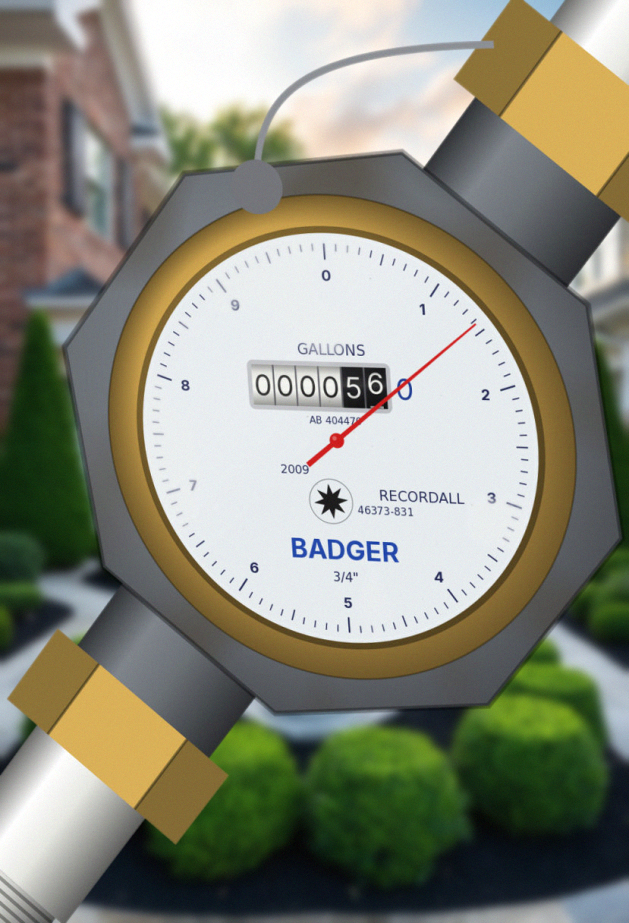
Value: 561.4
